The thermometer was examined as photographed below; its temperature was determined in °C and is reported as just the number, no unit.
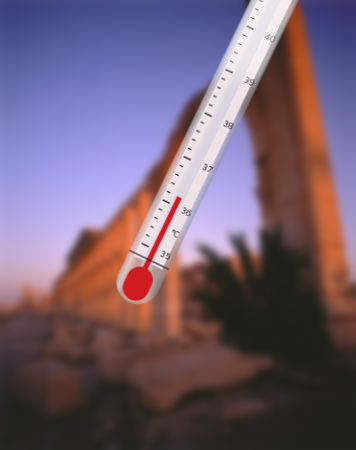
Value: 36.2
